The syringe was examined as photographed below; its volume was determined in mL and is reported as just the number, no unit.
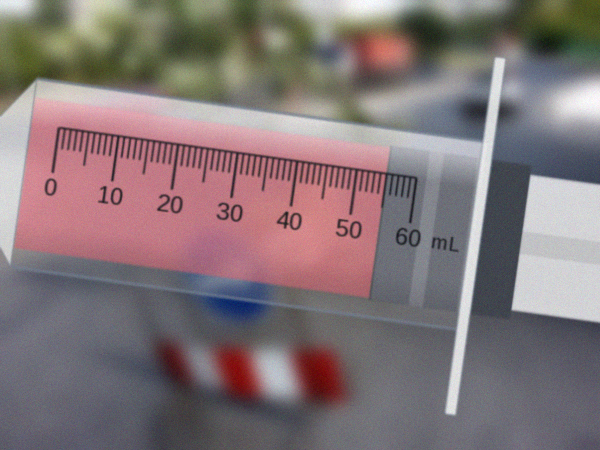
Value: 55
